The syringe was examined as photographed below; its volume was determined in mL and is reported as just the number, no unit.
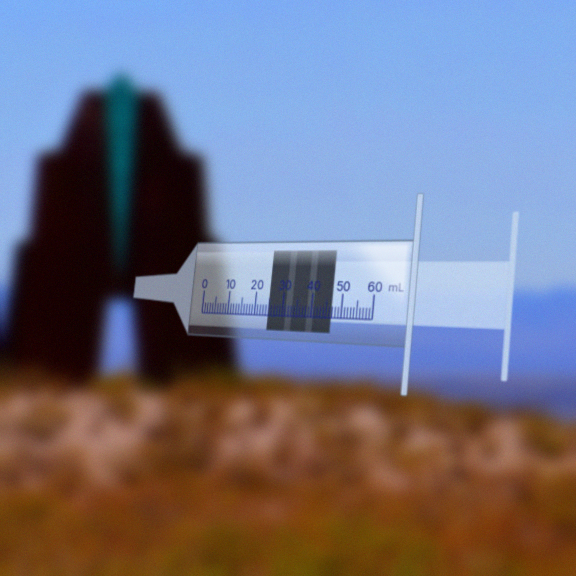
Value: 25
